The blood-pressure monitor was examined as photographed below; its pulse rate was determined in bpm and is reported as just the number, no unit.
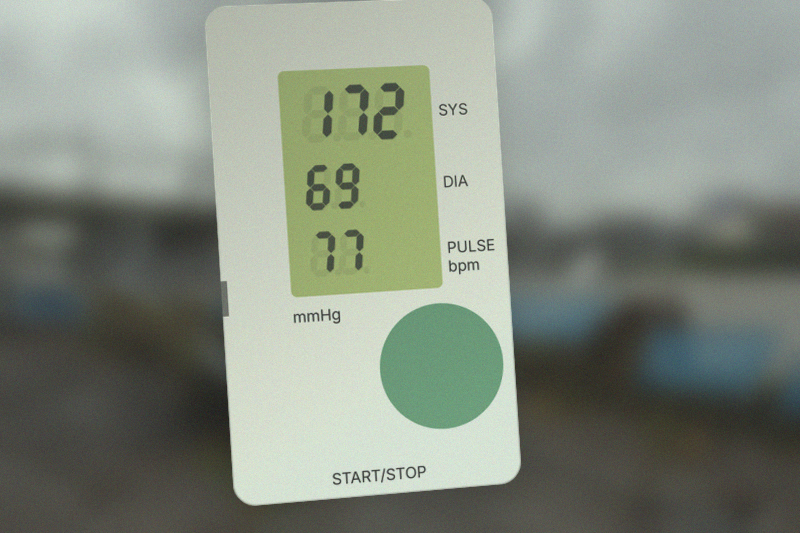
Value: 77
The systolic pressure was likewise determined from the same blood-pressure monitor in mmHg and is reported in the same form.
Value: 172
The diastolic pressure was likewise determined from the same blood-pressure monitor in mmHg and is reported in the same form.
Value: 69
